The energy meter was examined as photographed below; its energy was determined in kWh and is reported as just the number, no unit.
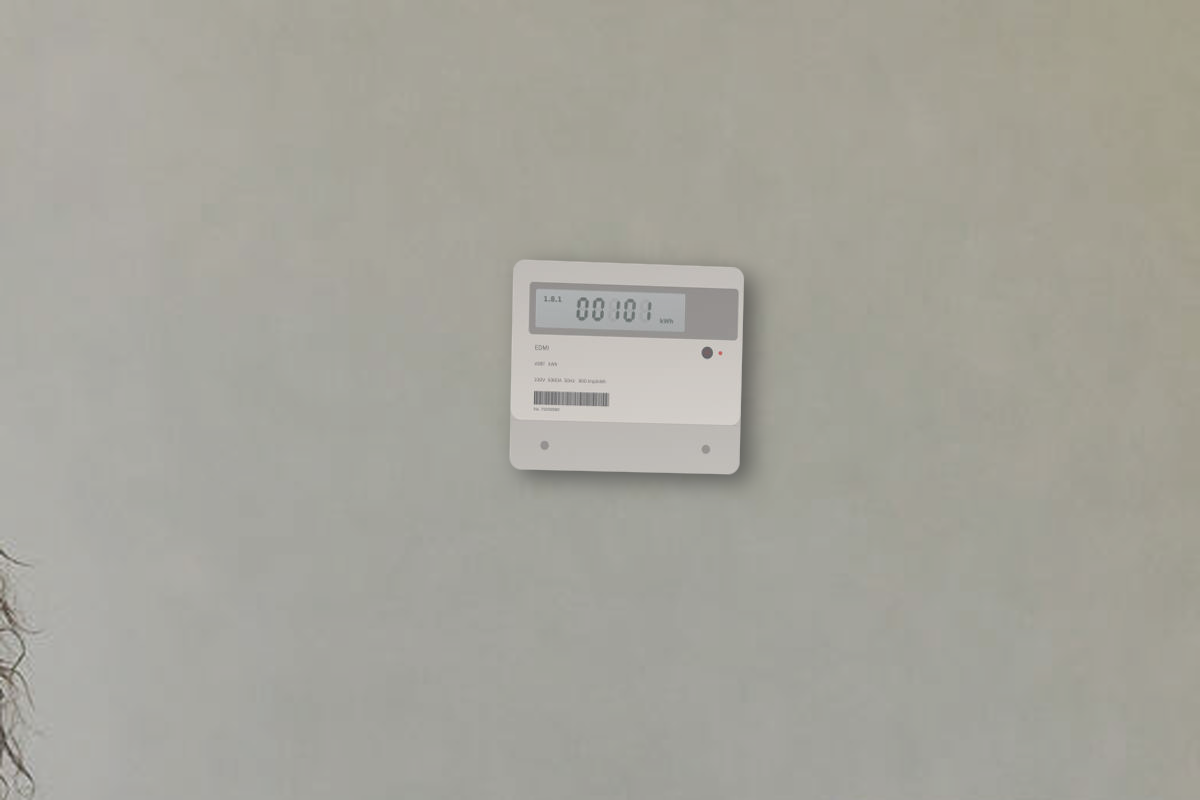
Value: 101
